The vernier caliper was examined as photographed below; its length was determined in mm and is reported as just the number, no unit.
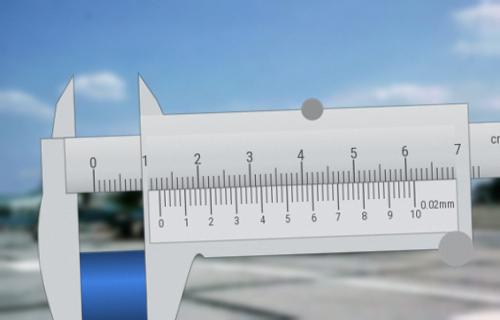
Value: 12.5
